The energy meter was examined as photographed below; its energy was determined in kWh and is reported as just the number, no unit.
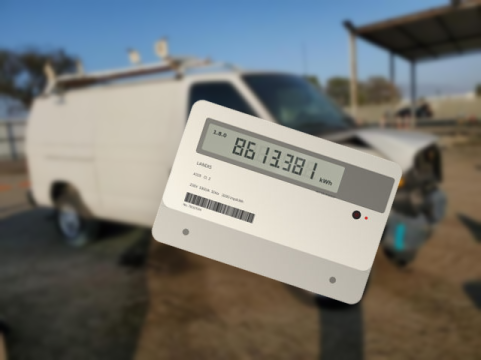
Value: 8613.381
